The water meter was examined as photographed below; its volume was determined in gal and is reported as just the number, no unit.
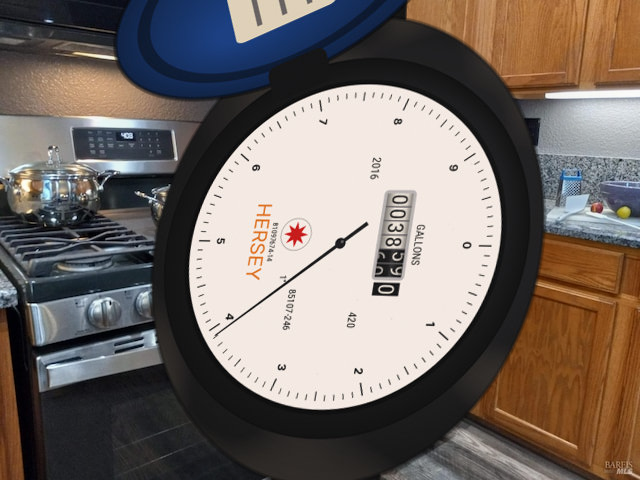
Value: 38593.9
